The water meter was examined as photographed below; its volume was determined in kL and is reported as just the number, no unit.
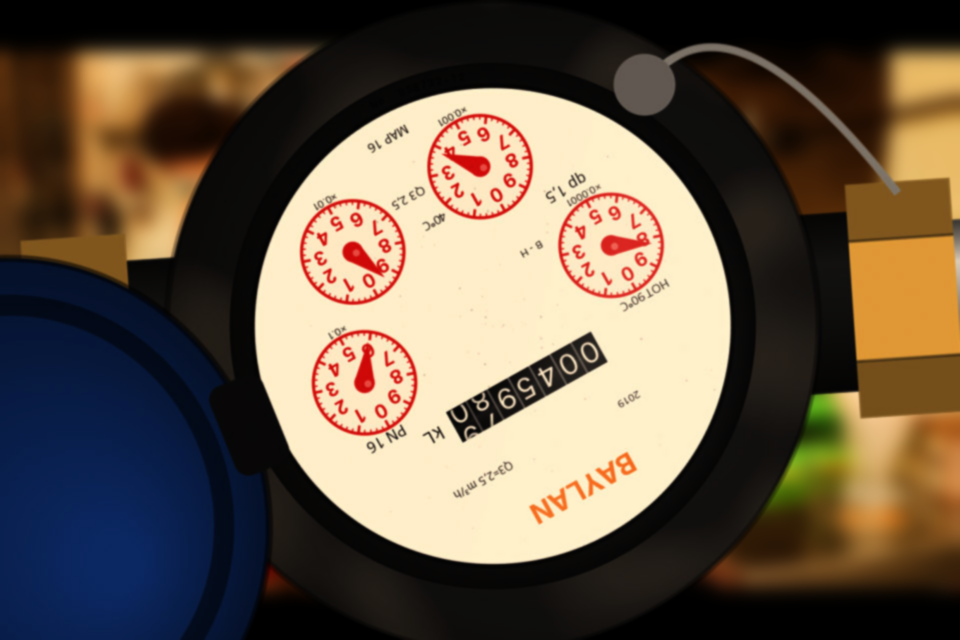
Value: 45979.5938
